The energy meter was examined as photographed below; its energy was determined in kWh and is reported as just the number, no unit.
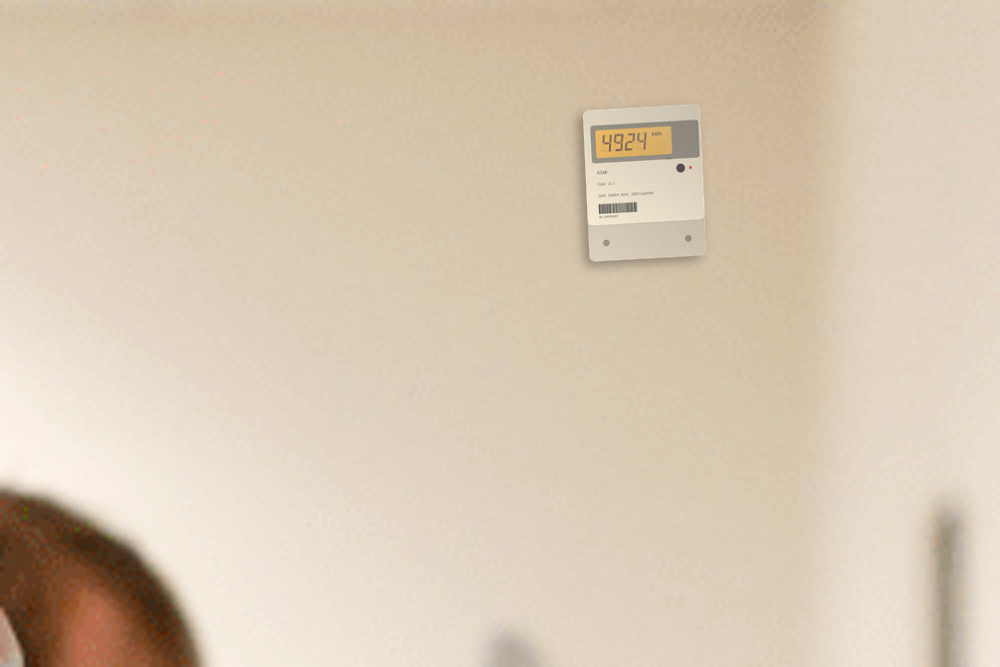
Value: 4924
